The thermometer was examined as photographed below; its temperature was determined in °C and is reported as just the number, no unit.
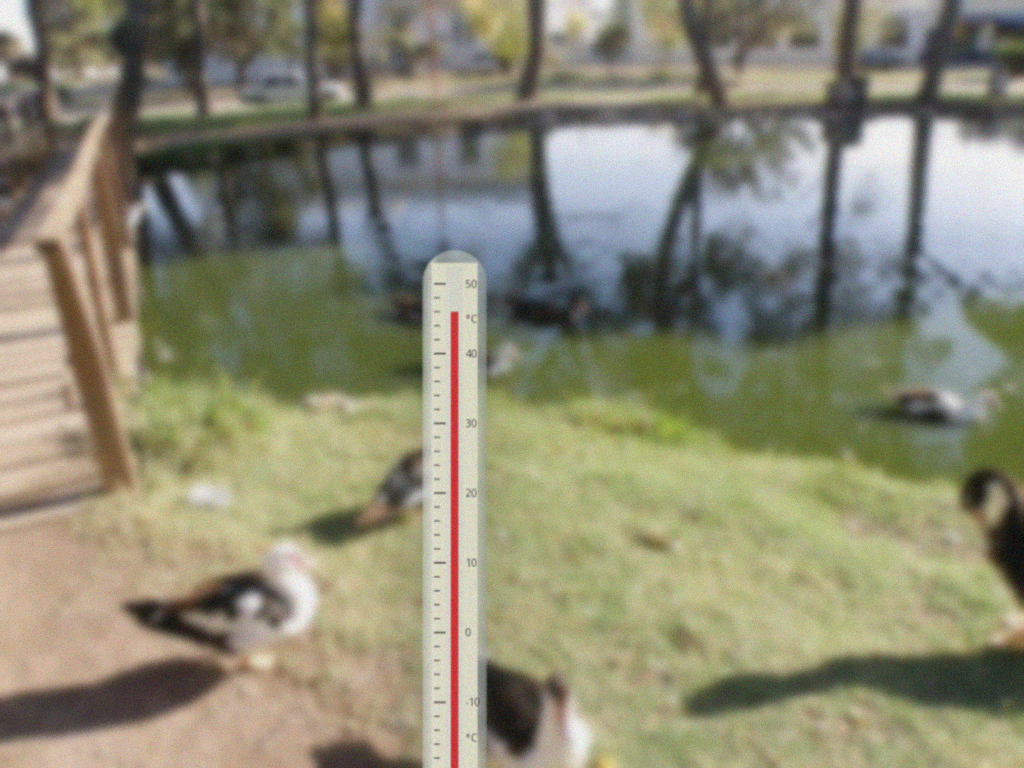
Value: 46
